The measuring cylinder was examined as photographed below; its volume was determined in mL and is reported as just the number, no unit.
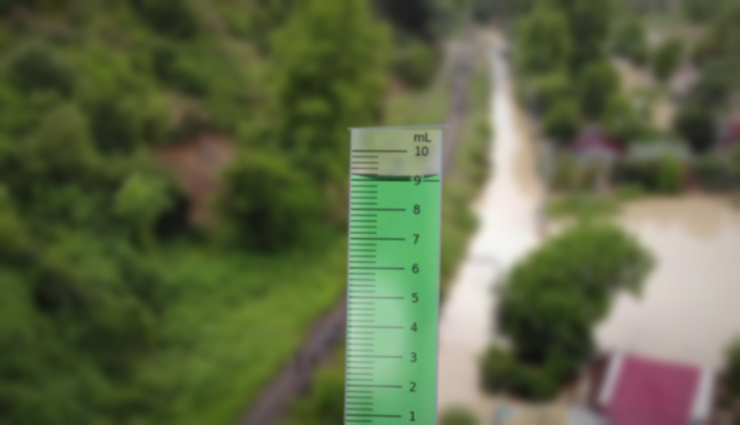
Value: 9
